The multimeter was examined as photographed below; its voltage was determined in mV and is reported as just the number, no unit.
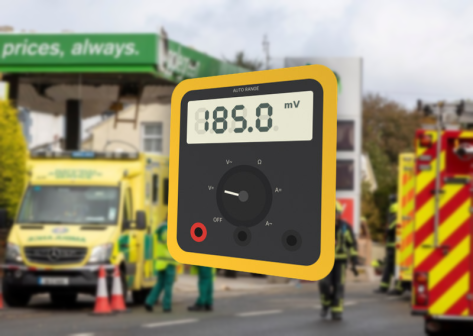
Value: 185.0
